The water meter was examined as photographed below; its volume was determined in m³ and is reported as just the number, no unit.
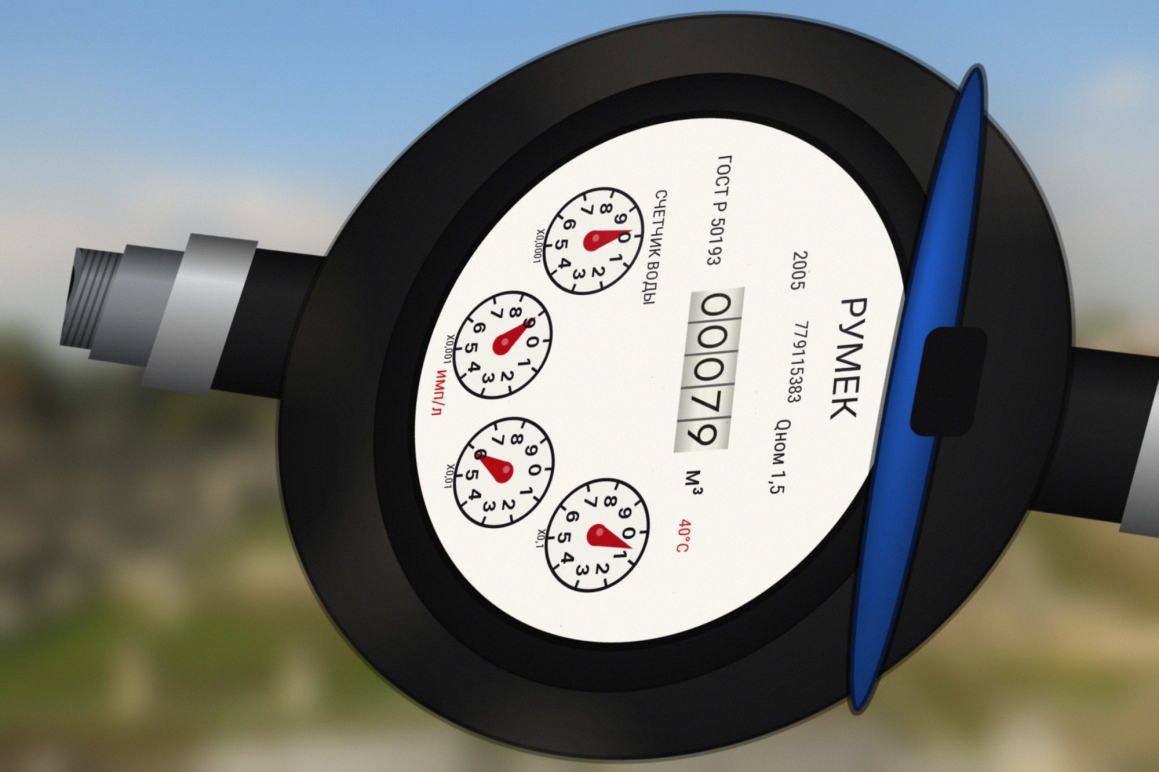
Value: 79.0589
